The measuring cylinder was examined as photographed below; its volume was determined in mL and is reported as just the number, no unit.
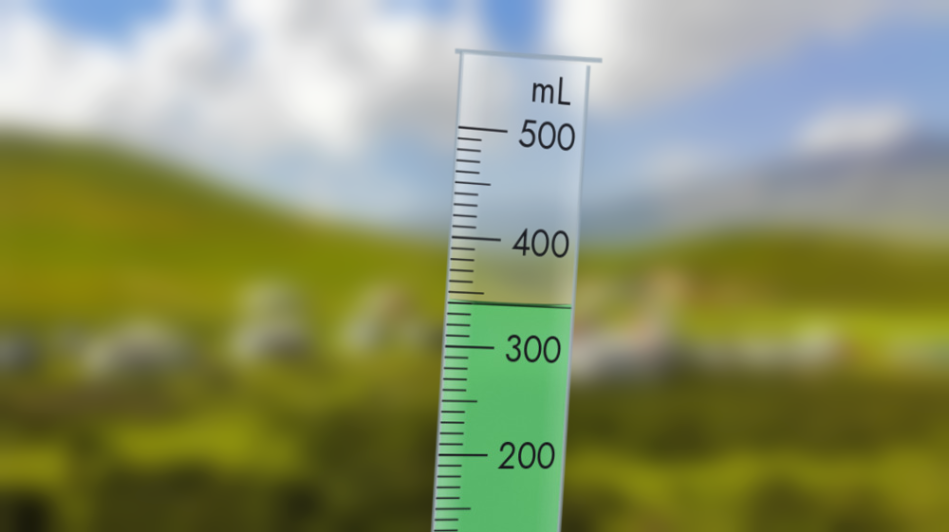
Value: 340
